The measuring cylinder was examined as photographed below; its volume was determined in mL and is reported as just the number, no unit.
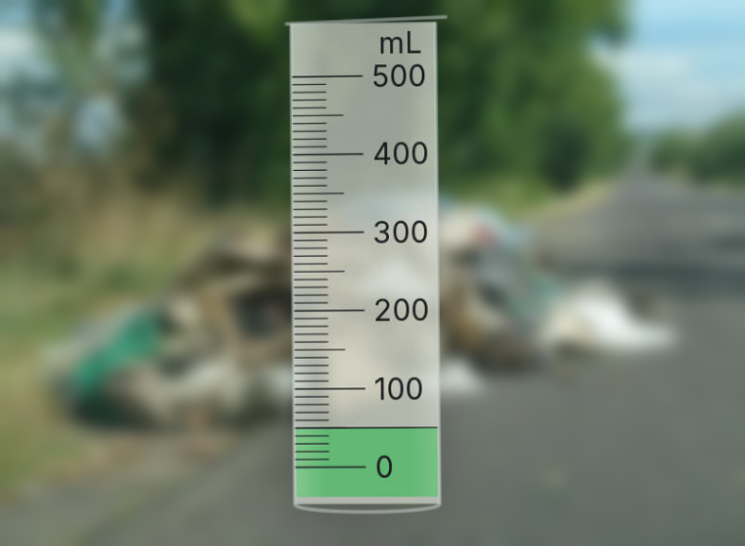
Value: 50
